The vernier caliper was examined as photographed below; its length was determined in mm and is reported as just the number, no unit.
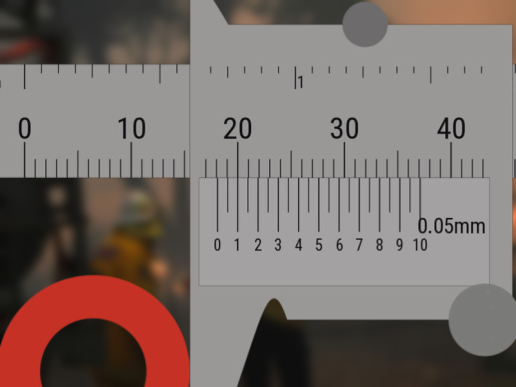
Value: 18.1
